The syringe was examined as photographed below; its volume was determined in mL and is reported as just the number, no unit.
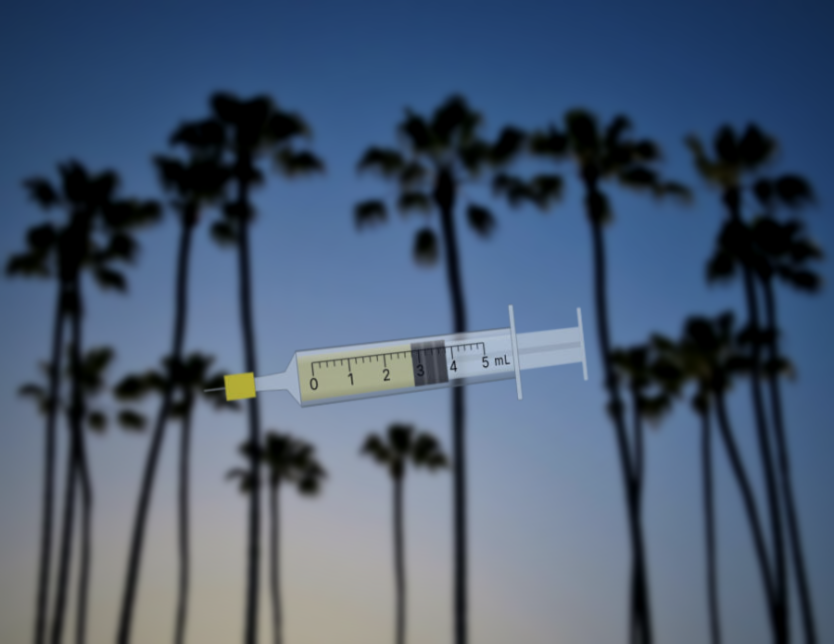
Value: 2.8
